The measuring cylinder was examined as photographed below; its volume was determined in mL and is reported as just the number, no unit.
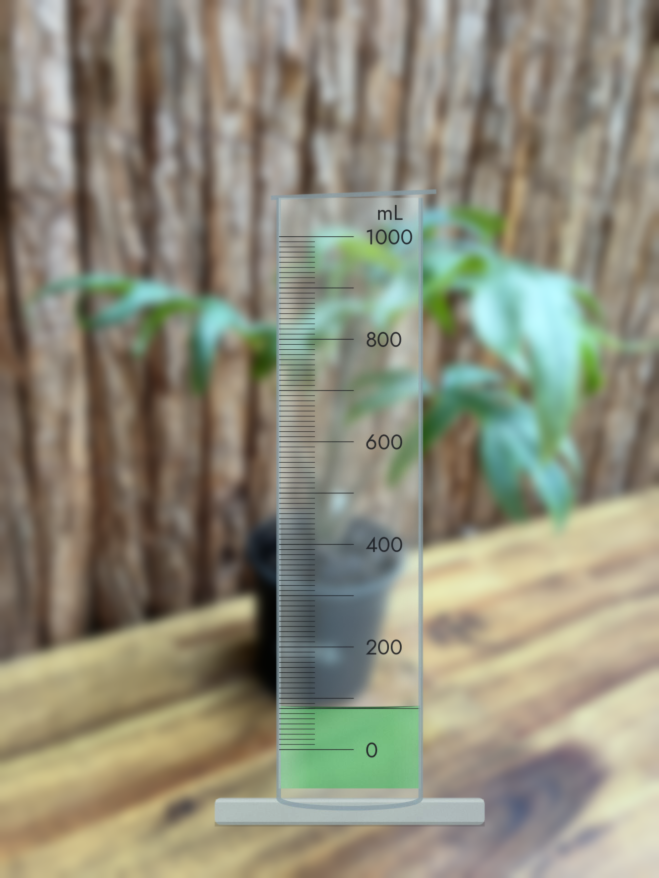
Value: 80
